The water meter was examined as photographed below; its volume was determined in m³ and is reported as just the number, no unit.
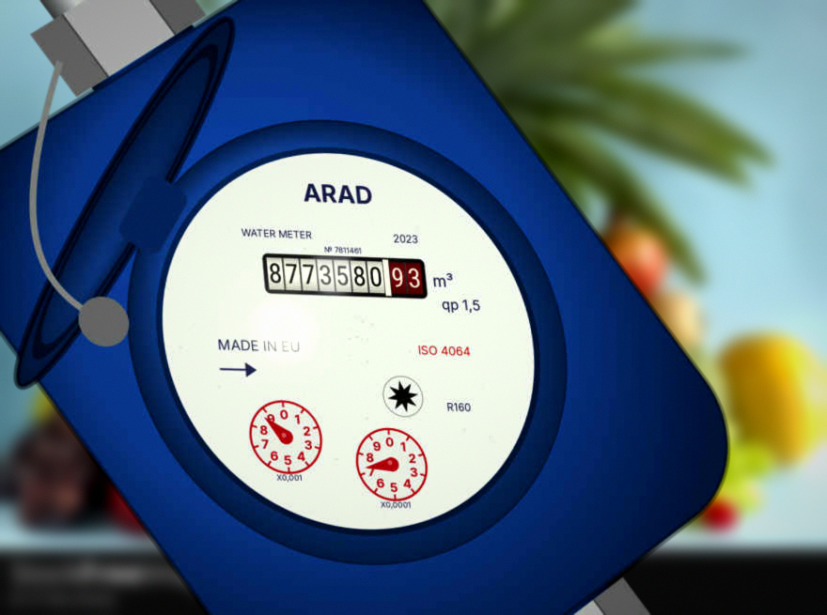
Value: 8773580.9387
